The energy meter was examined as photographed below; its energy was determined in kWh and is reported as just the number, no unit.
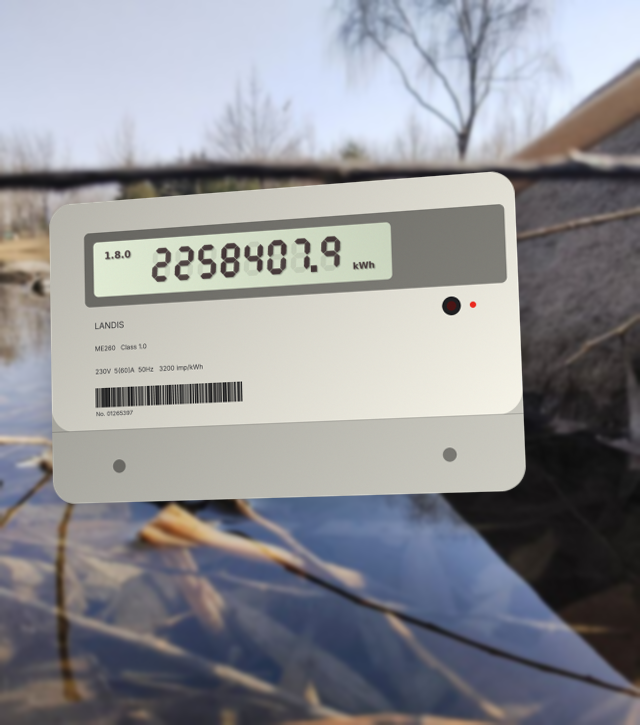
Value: 2258407.9
